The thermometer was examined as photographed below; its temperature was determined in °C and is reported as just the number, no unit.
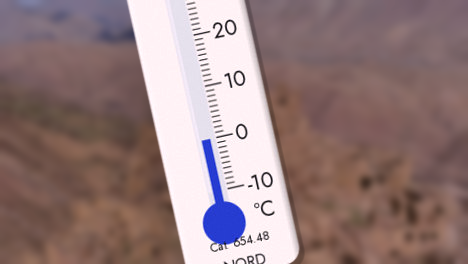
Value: 0
